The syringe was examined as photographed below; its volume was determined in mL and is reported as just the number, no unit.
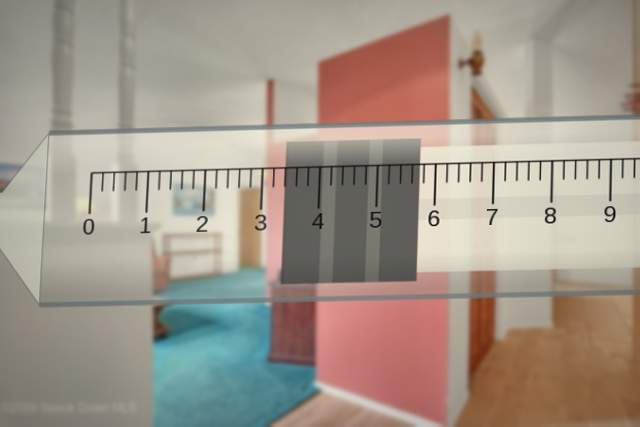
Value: 3.4
